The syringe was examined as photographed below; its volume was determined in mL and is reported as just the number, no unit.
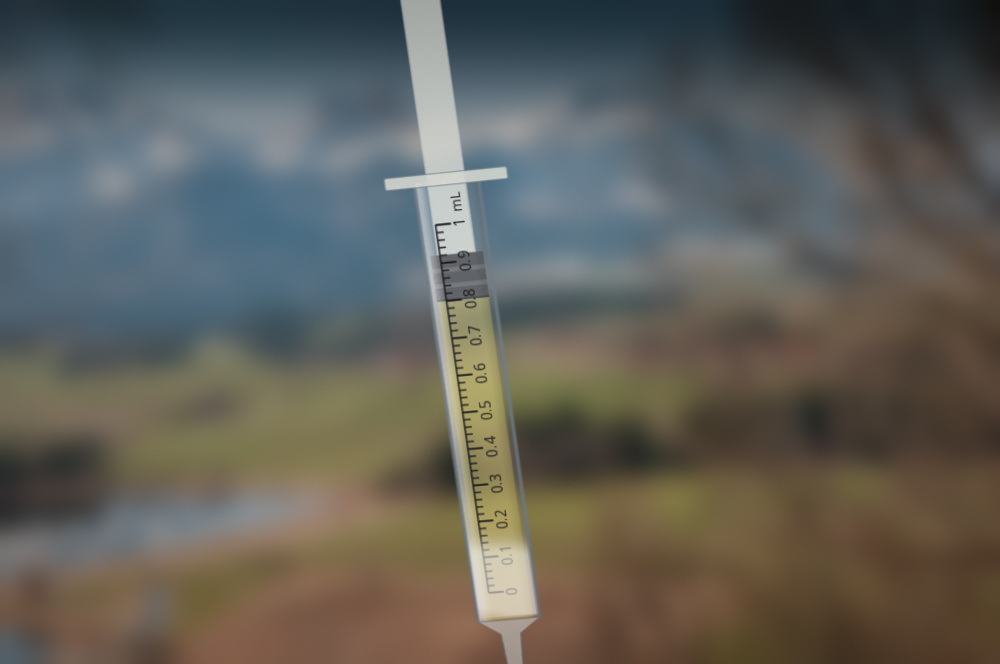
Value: 0.8
